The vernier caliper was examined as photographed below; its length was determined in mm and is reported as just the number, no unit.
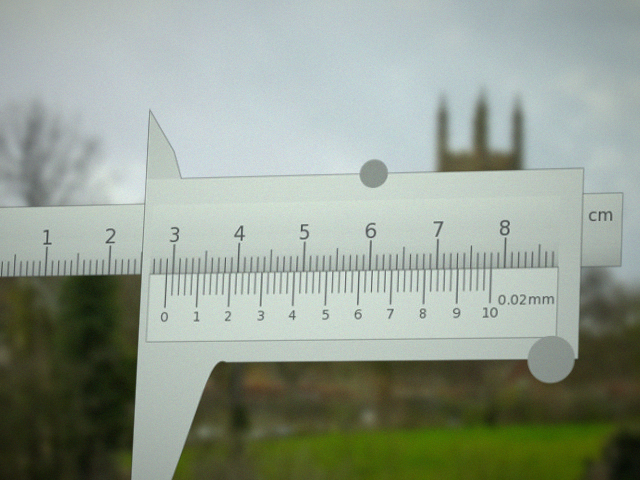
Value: 29.0
